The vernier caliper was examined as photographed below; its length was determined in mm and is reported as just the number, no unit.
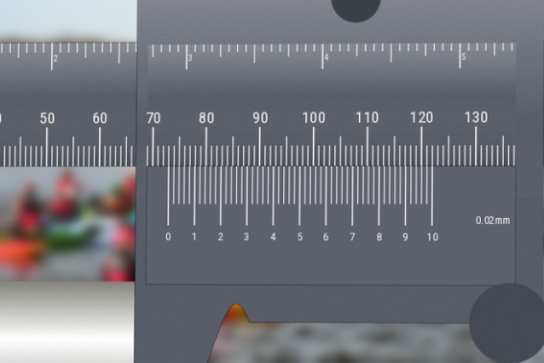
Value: 73.0
